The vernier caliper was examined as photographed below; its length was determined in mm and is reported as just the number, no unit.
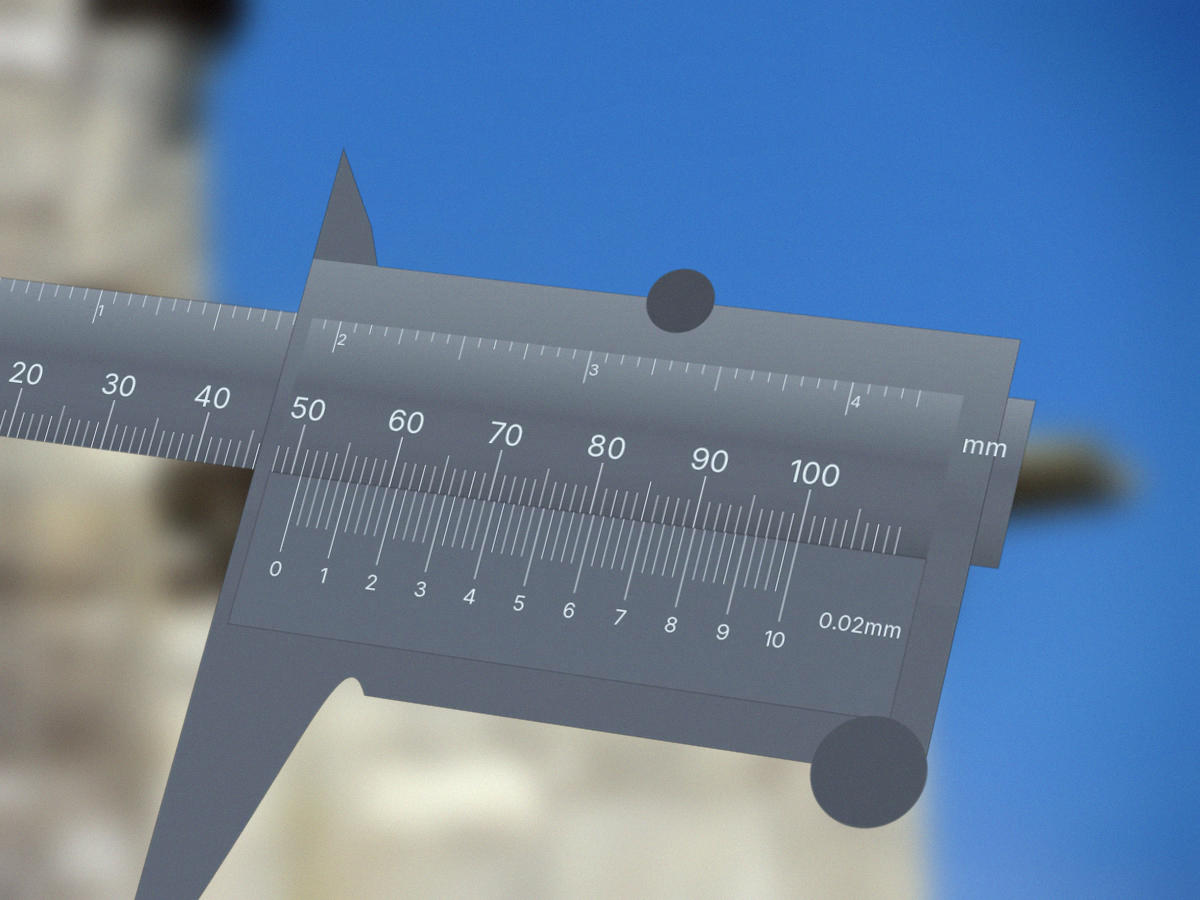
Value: 51.0
